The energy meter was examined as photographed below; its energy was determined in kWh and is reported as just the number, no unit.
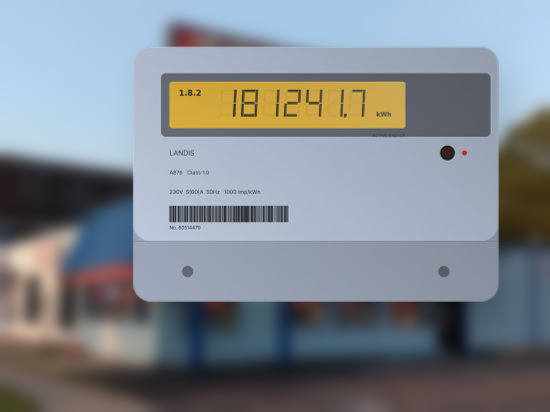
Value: 181241.7
